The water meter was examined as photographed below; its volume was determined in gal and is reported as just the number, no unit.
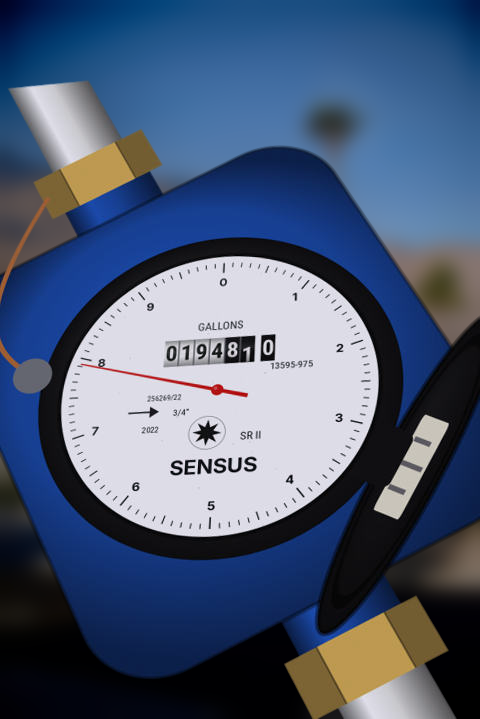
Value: 194807.9
